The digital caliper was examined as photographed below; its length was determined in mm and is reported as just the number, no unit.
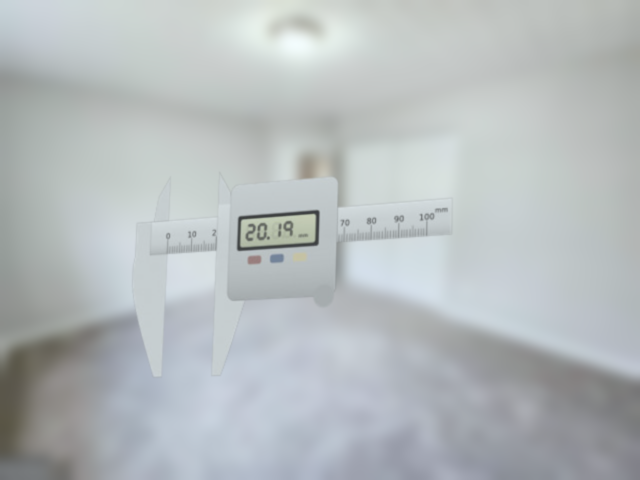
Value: 20.19
